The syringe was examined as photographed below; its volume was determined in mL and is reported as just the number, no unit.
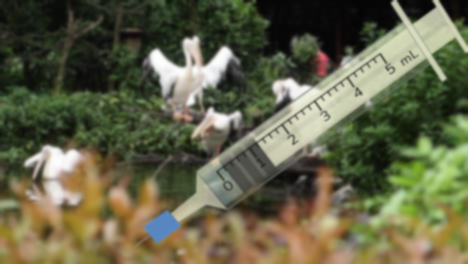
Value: 0.2
